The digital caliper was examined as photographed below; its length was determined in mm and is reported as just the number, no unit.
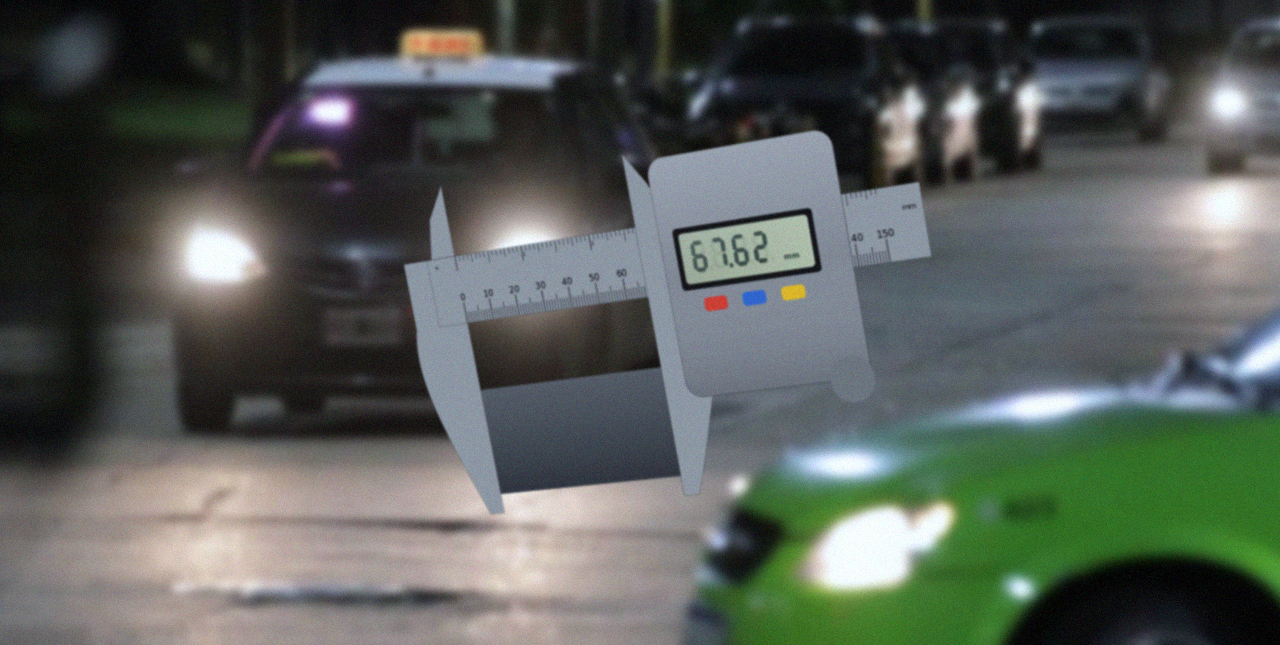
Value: 67.62
